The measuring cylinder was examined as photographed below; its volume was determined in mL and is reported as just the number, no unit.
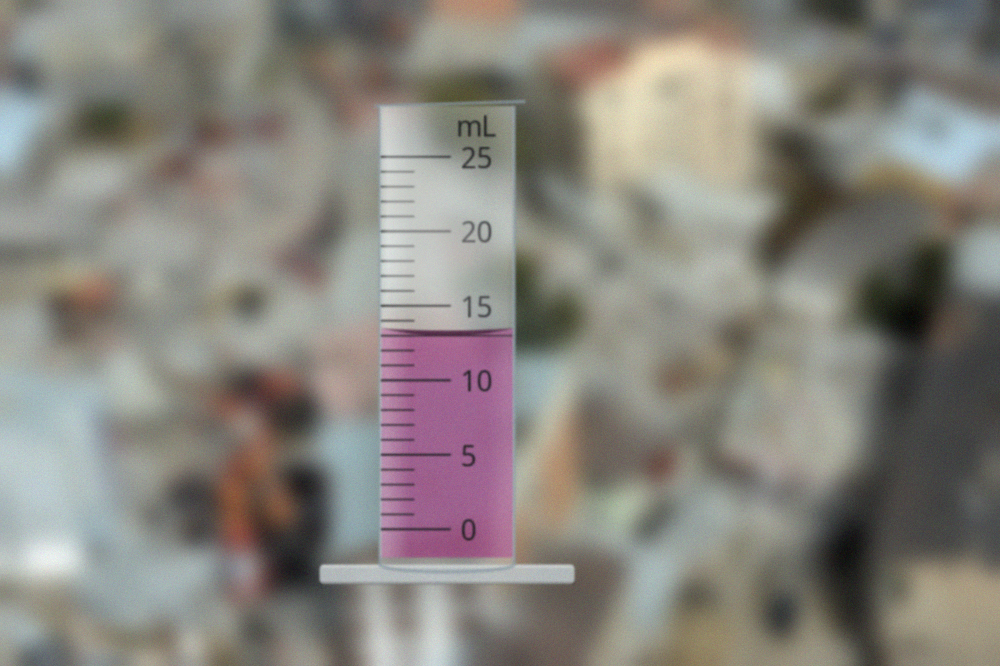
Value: 13
